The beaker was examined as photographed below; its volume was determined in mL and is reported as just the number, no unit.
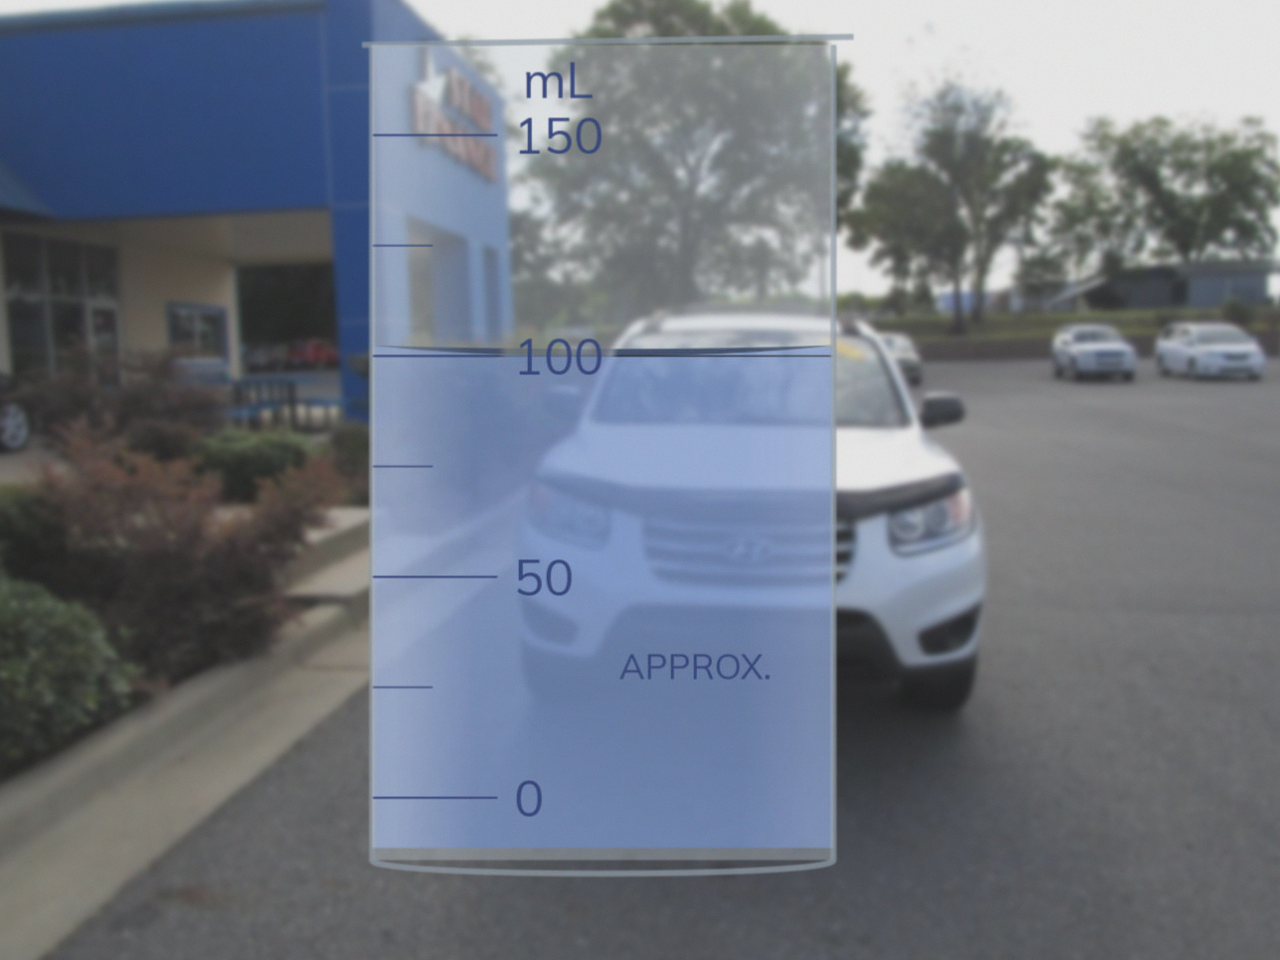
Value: 100
